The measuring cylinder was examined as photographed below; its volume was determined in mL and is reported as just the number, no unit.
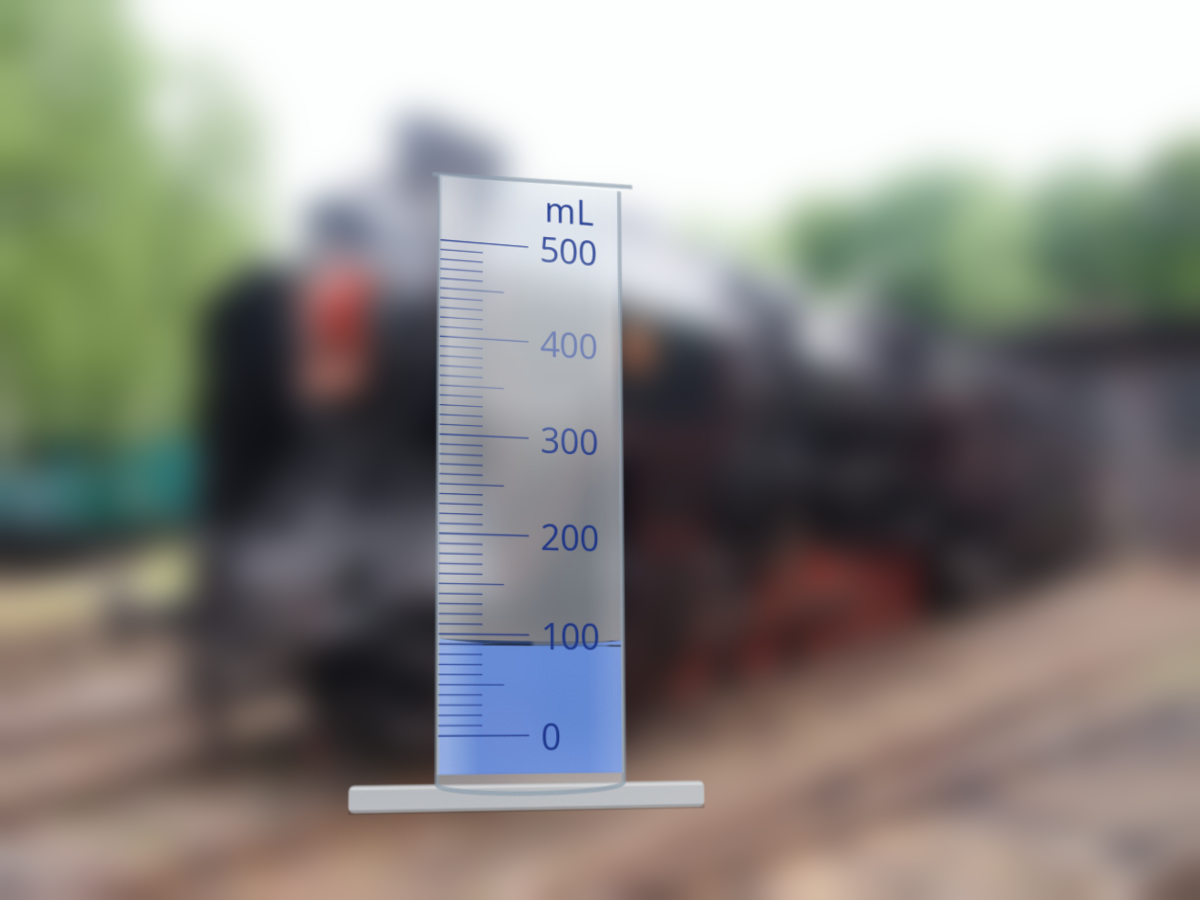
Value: 90
